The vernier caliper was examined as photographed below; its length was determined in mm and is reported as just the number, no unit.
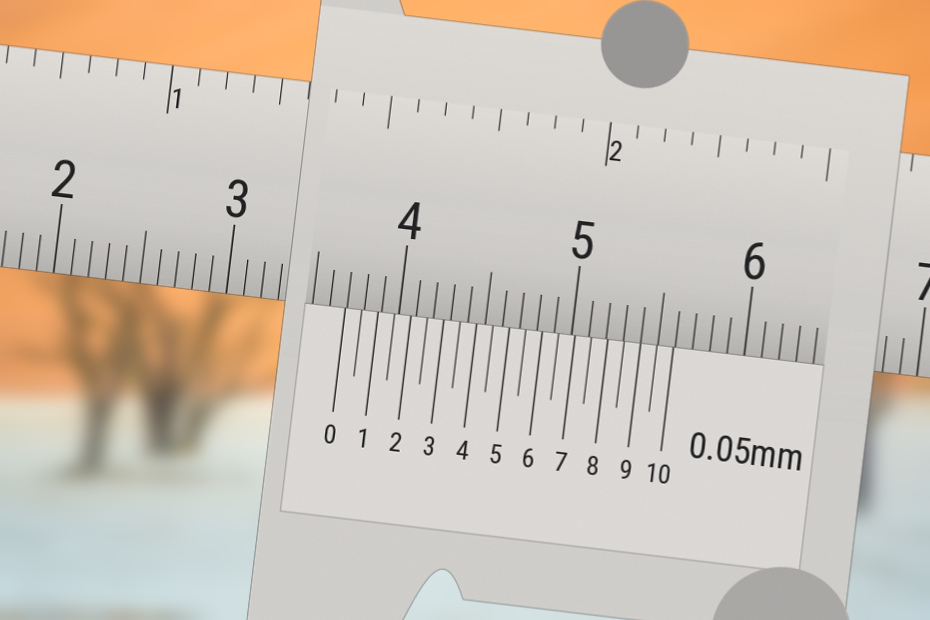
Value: 36.9
